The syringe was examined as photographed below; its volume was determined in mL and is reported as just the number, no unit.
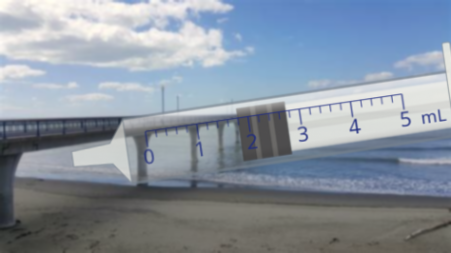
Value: 1.8
